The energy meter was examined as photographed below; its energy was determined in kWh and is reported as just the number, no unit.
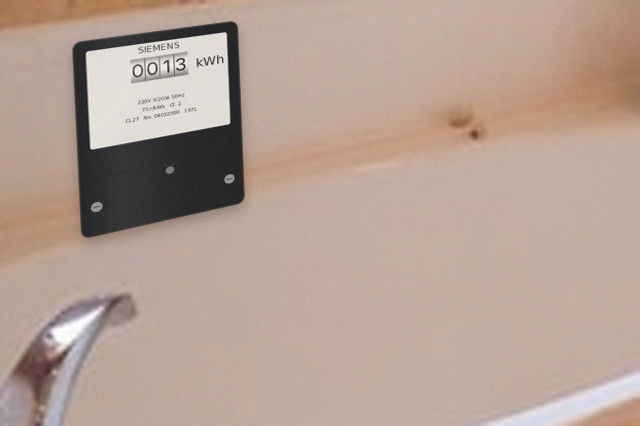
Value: 13
